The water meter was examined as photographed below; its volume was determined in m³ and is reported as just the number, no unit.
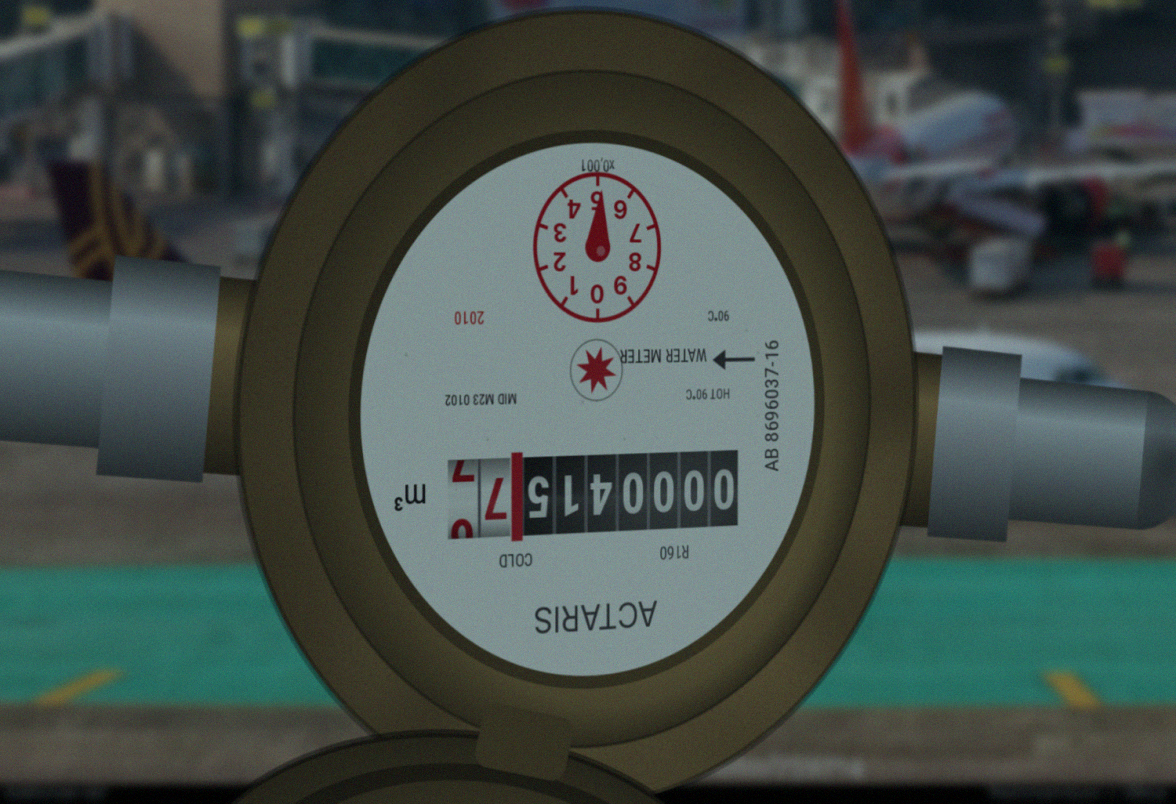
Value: 415.765
